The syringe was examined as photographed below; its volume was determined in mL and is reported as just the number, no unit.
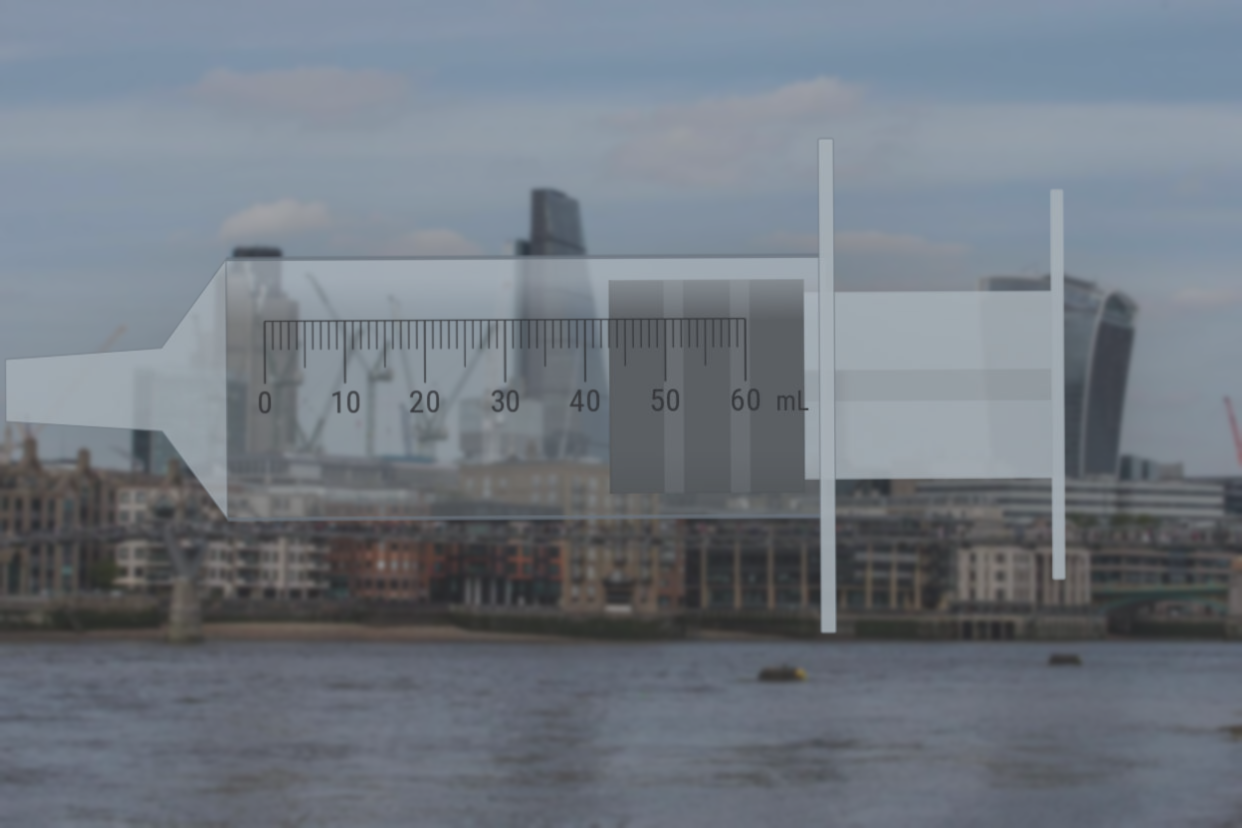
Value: 43
